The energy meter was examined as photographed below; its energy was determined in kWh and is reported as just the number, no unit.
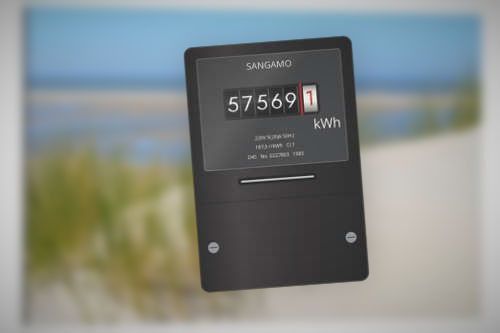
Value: 57569.1
